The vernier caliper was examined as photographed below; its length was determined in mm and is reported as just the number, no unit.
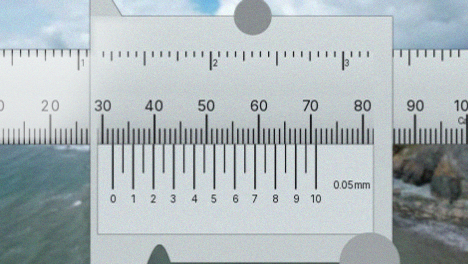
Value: 32.0
